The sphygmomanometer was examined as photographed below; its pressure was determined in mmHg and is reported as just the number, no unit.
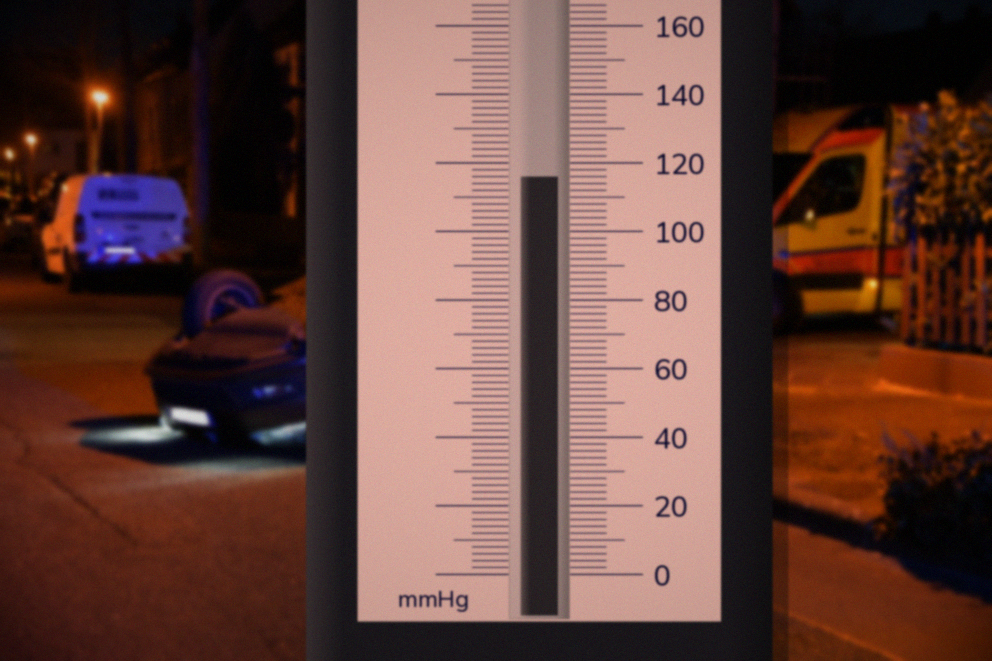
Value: 116
